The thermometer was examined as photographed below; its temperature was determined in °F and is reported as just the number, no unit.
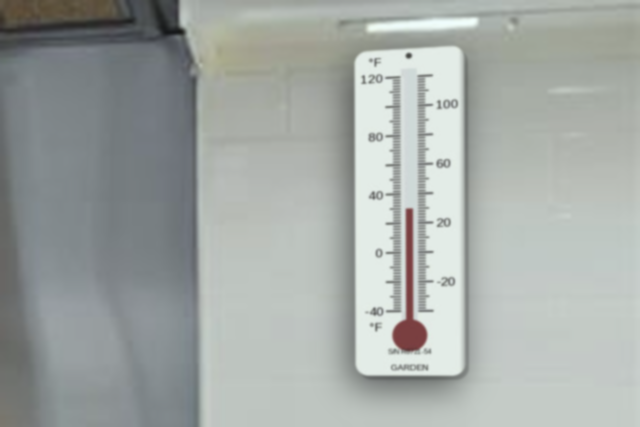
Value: 30
